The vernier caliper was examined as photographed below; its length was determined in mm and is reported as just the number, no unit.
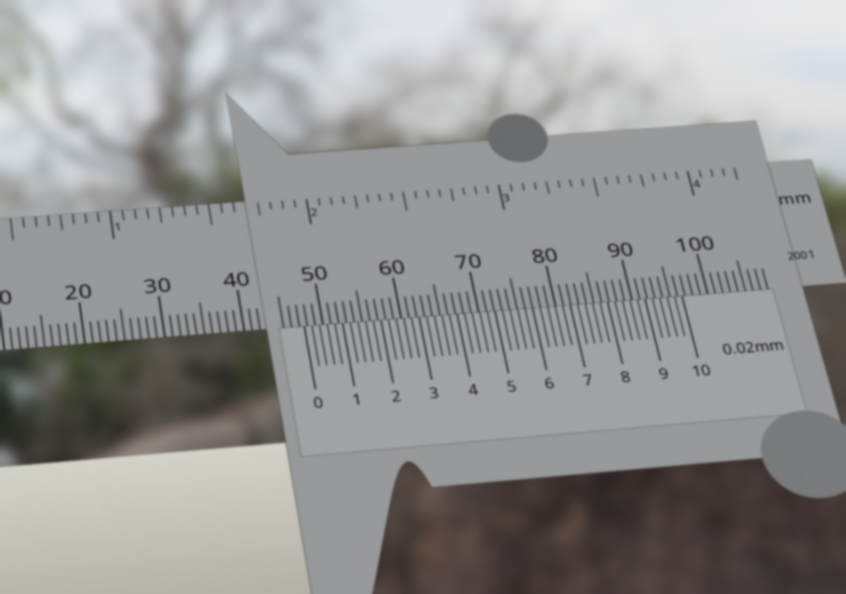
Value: 47.6
